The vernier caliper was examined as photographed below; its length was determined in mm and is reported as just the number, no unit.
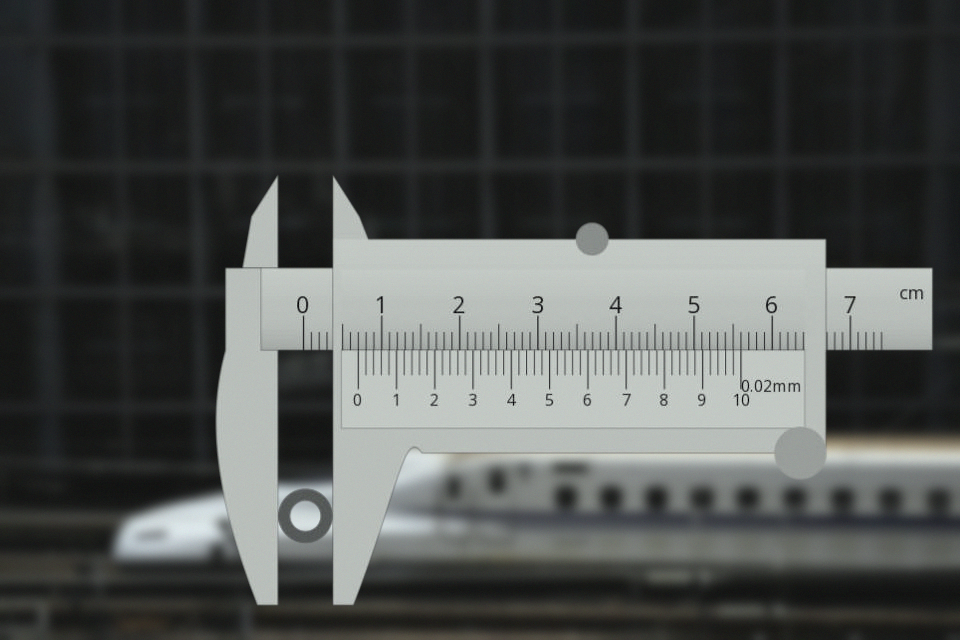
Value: 7.0
